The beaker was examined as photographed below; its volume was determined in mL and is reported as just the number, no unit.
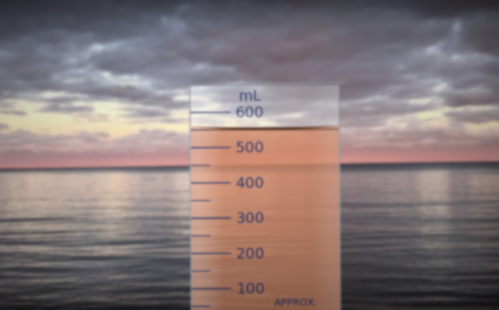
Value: 550
